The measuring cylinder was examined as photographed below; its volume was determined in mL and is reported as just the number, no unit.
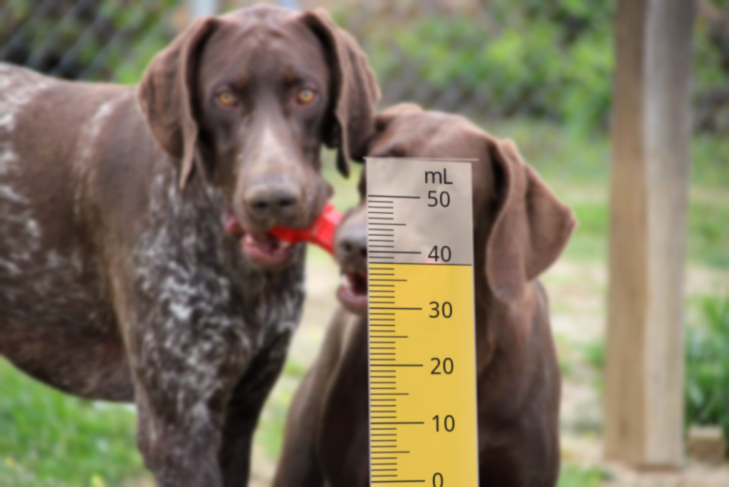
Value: 38
